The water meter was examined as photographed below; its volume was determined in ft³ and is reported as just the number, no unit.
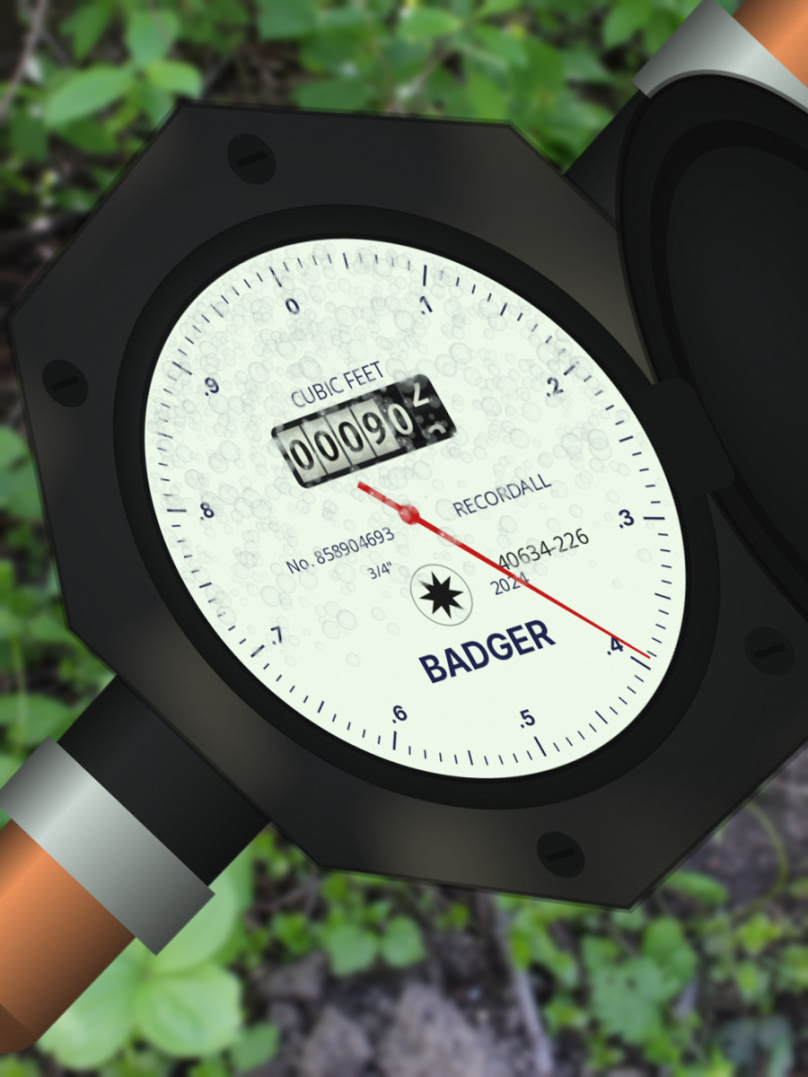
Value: 902.39
